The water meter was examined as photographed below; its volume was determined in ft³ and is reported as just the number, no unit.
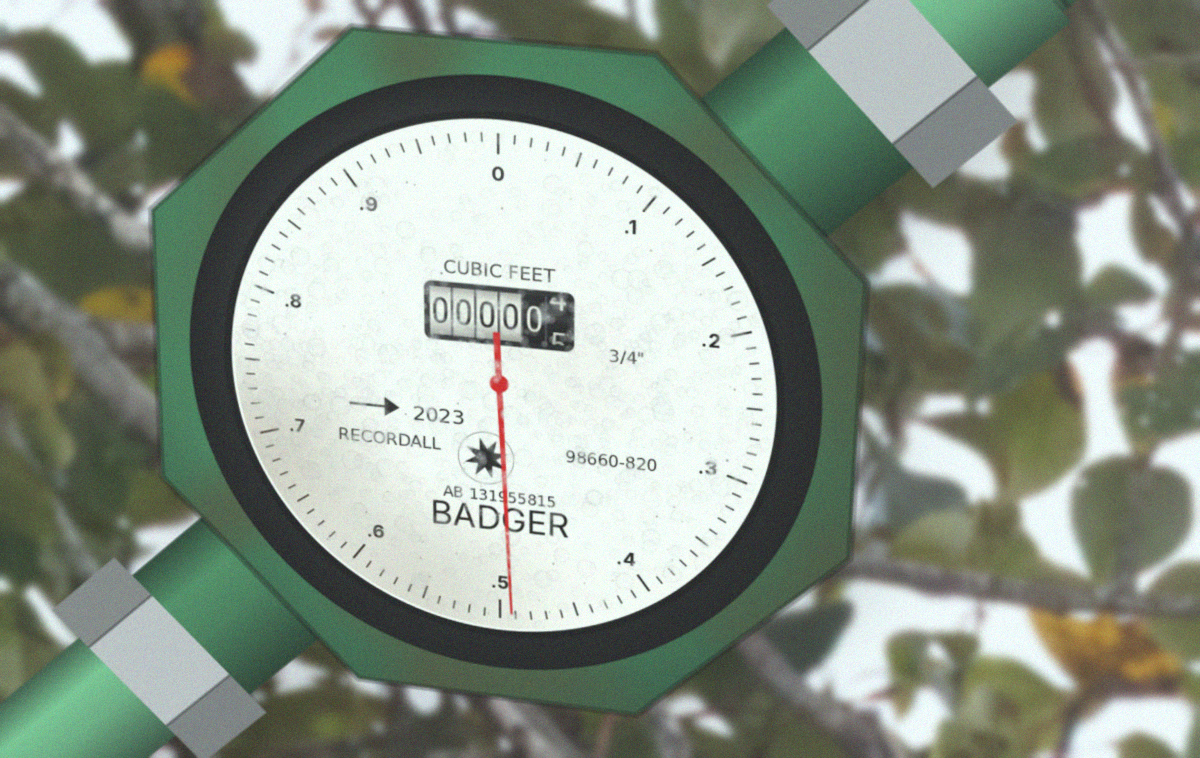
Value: 4.49
